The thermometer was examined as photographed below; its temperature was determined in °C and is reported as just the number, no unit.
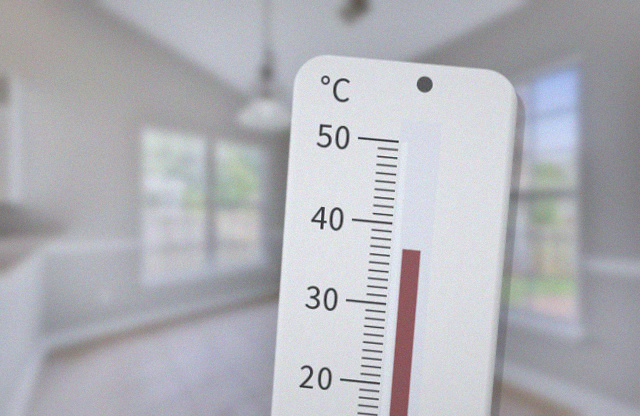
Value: 37
